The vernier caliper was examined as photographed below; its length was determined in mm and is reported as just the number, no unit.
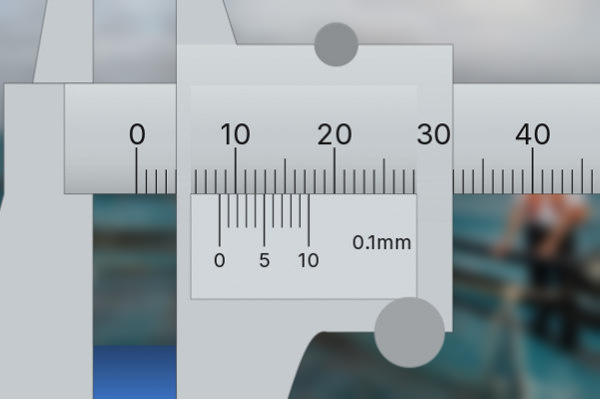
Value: 8.4
